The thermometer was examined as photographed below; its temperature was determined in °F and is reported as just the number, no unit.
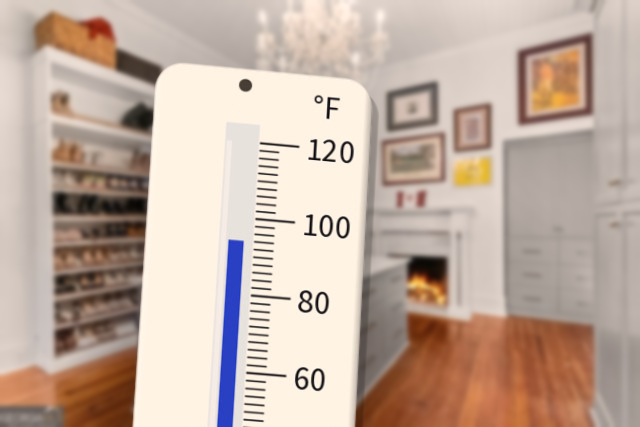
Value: 94
